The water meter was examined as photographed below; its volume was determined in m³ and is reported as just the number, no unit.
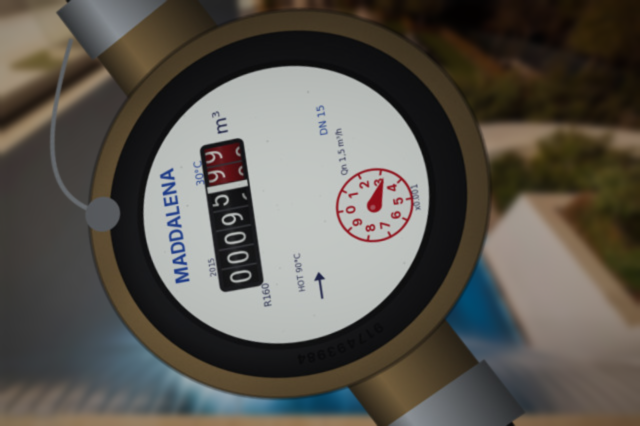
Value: 95.993
